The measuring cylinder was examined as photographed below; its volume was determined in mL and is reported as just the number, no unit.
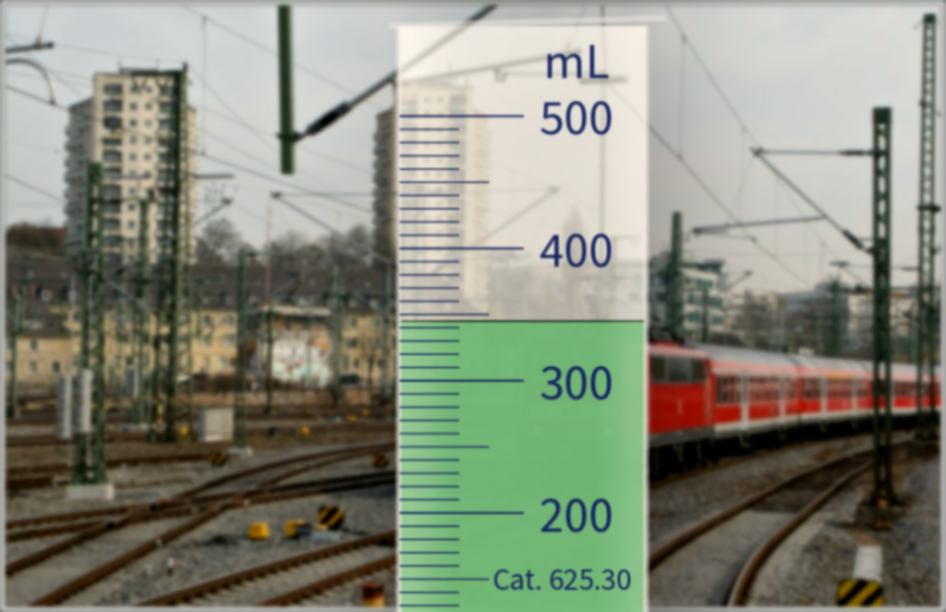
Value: 345
